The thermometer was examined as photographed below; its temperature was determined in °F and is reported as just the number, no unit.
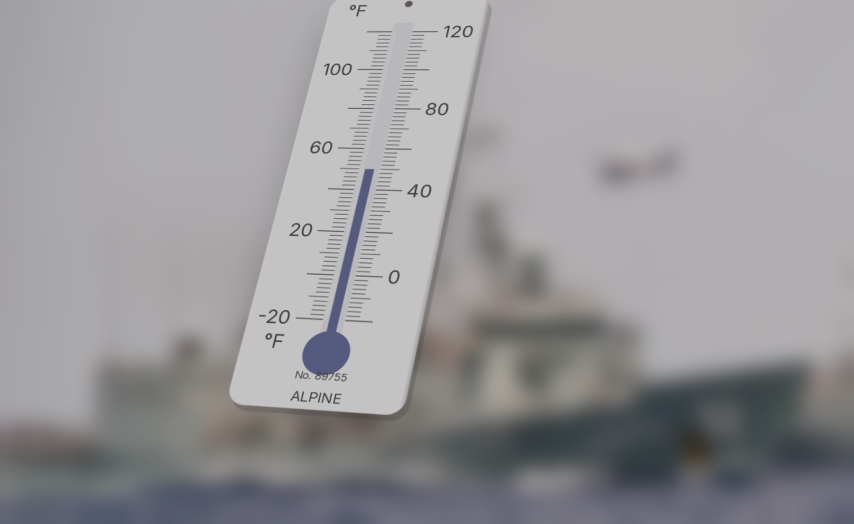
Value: 50
